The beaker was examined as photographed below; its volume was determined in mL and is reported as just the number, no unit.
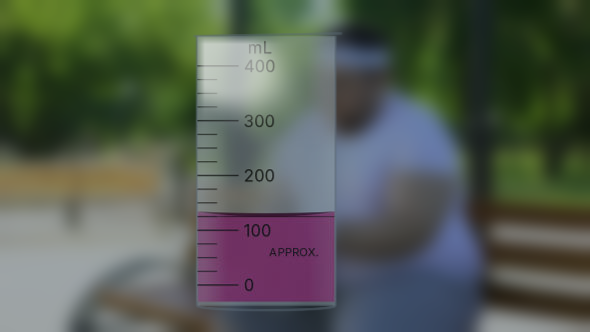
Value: 125
